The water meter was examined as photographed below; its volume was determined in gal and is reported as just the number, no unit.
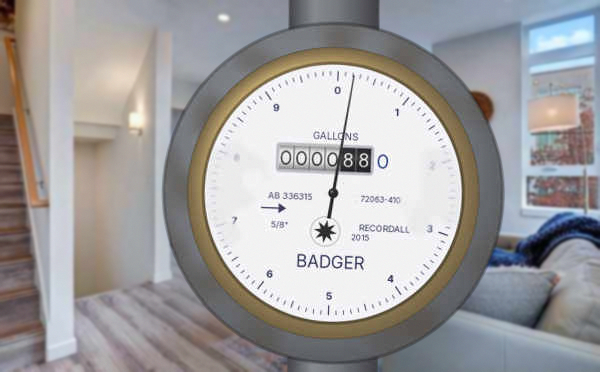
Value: 880.2
